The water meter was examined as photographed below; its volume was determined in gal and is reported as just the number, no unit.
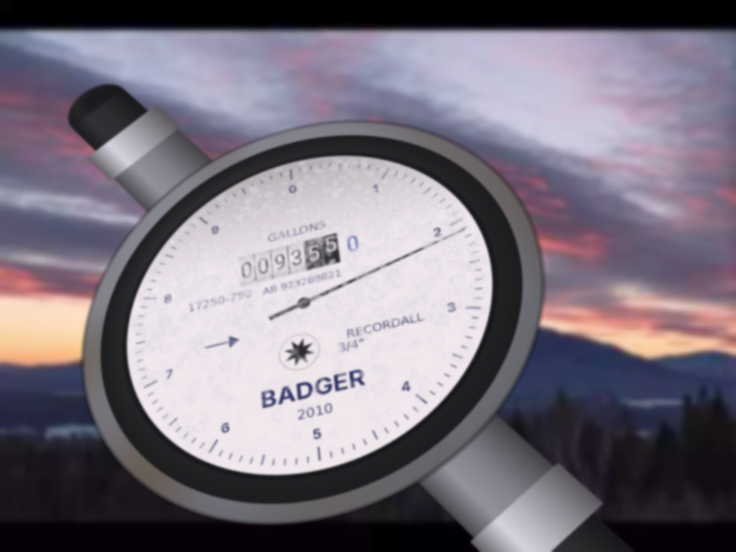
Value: 93552.1
